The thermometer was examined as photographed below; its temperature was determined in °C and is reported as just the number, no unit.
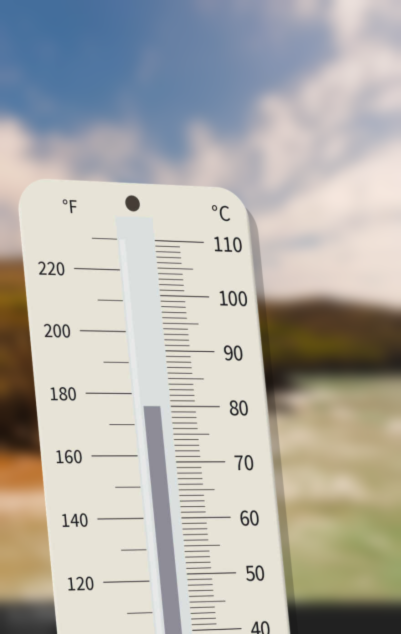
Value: 80
